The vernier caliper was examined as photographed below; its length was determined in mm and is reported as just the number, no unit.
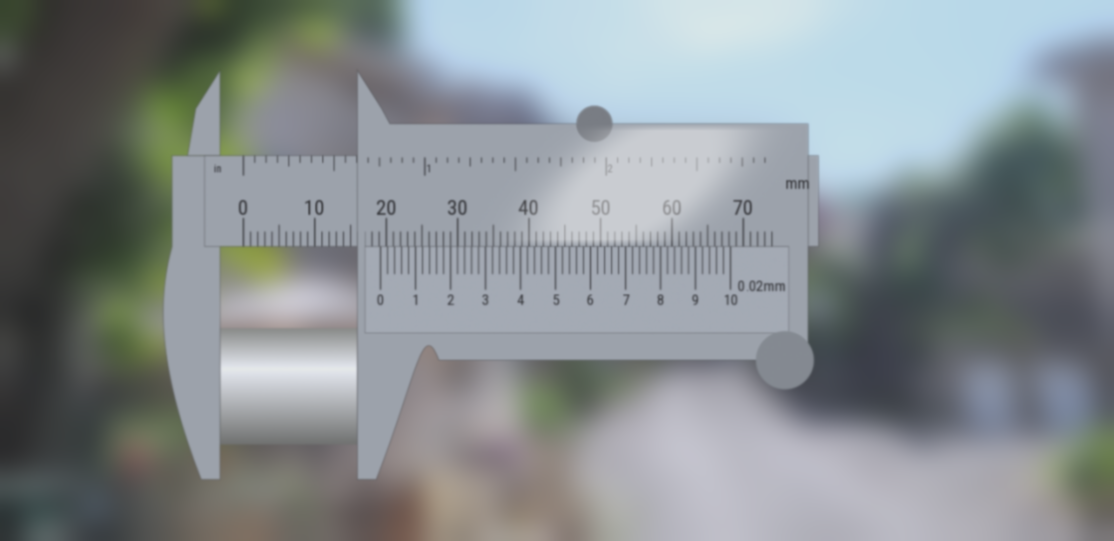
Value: 19.2
